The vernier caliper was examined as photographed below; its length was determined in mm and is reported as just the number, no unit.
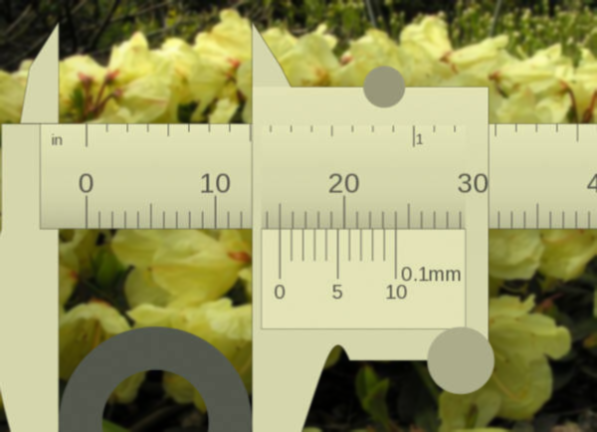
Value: 15.0
